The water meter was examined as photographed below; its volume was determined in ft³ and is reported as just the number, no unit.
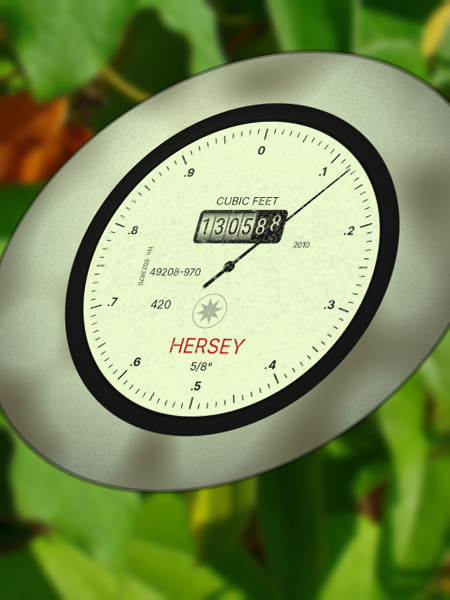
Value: 130588.12
